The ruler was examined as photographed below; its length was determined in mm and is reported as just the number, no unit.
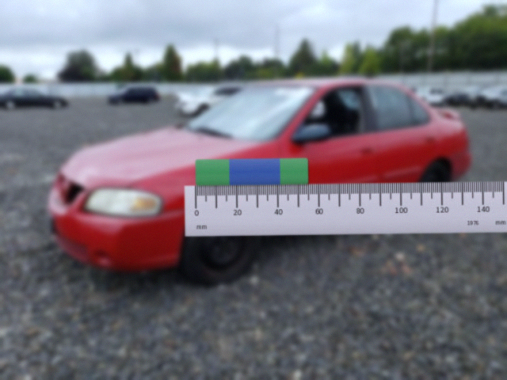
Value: 55
